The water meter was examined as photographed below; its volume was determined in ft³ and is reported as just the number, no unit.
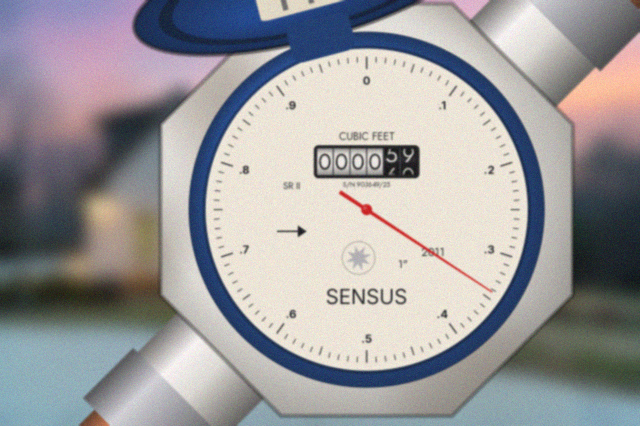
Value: 59.34
